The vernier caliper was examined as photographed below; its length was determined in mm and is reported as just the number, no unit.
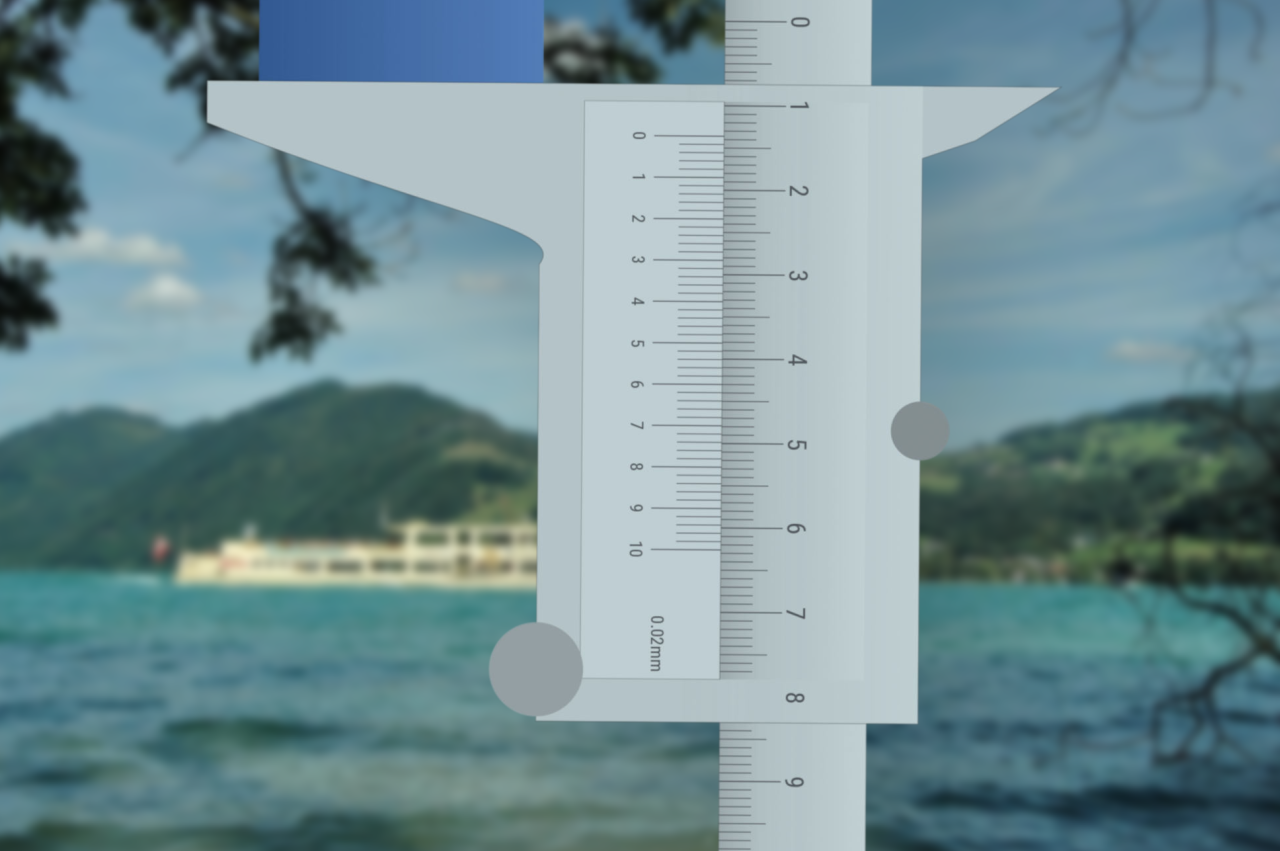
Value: 13.6
